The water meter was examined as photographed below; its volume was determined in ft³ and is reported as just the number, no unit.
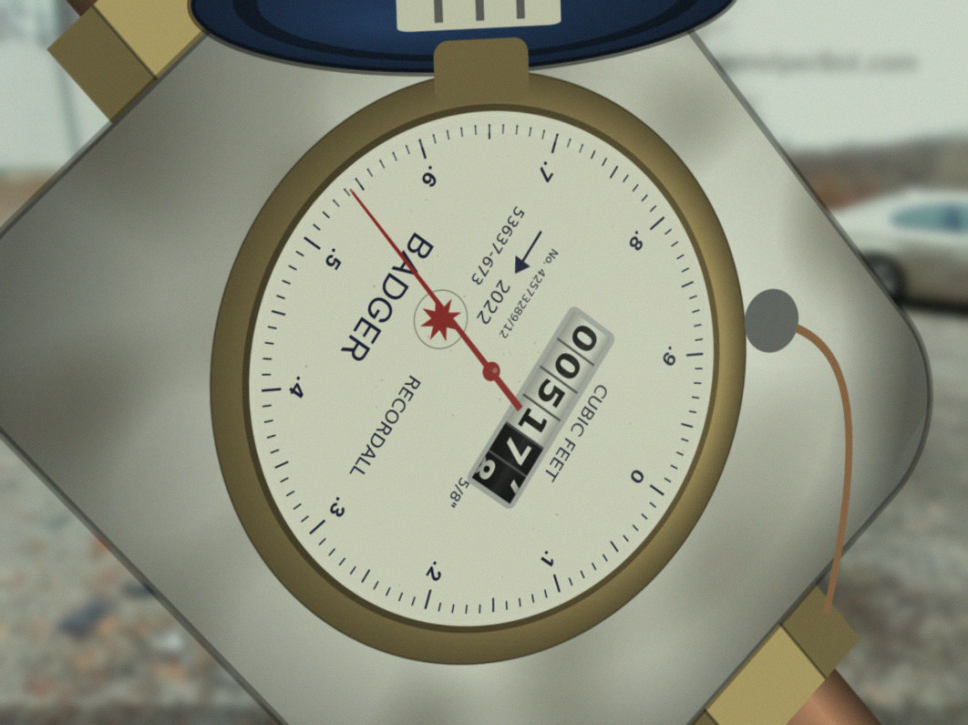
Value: 5177.54
